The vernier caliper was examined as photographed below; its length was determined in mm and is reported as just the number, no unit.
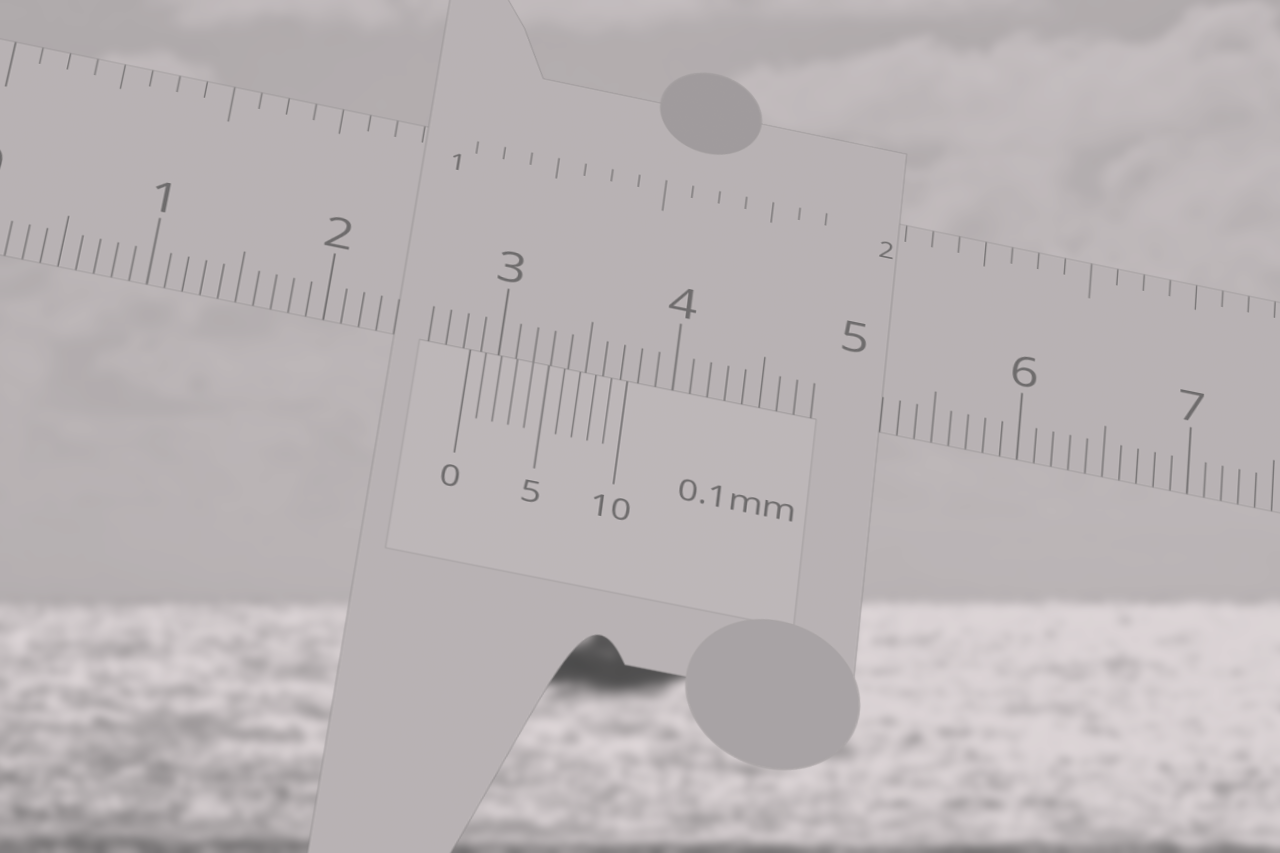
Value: 28.4
